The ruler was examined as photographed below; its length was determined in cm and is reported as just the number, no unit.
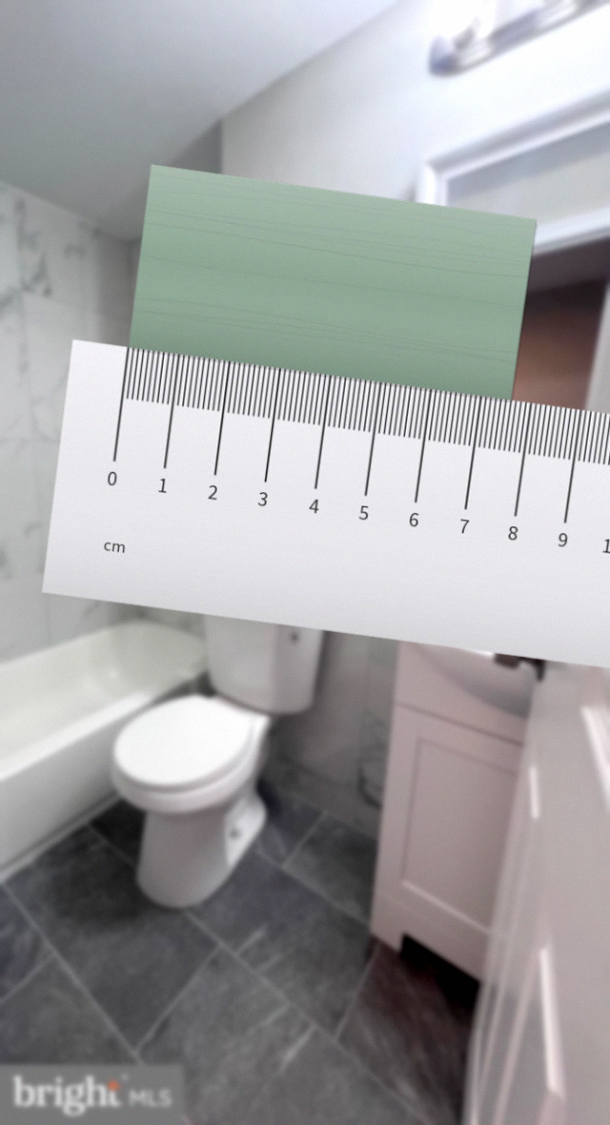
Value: 7.6
